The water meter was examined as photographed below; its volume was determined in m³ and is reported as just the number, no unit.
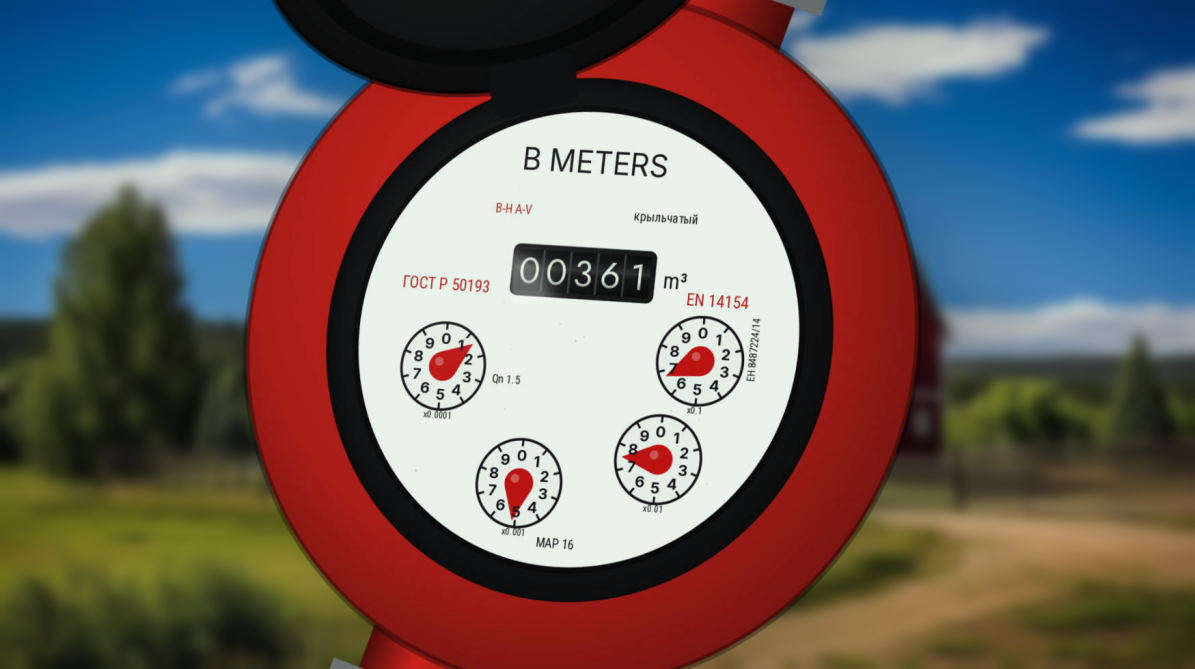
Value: 361.6751
